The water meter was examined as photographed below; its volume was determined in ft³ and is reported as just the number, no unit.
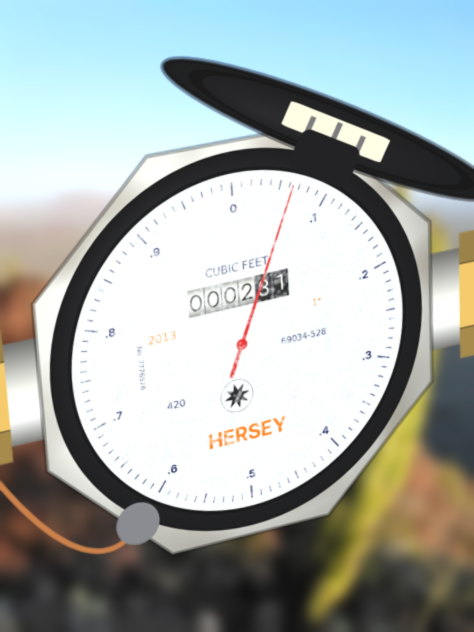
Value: 231.06
